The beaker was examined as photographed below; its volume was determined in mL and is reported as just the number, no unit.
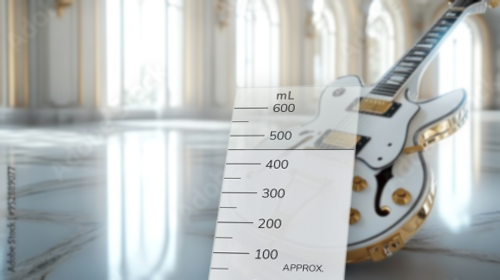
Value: 450
